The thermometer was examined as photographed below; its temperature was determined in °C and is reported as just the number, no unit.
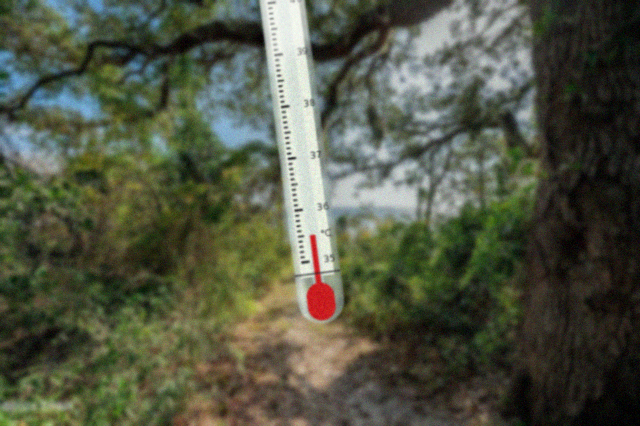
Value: 35.5
